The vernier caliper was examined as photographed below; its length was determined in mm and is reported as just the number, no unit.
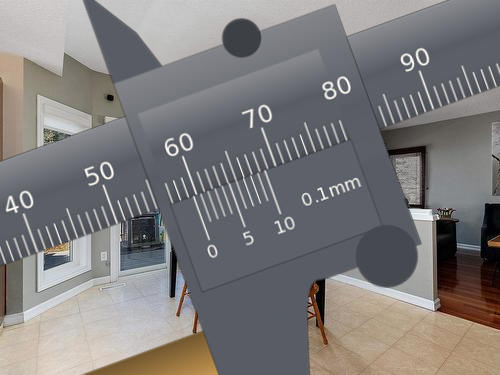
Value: 59.6
